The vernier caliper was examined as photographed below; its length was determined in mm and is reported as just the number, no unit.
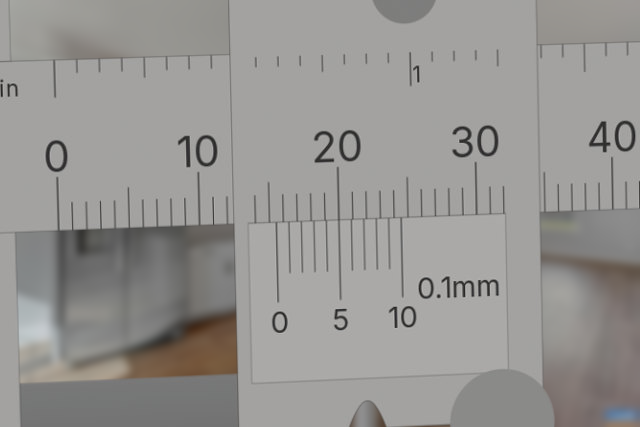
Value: 15.5
